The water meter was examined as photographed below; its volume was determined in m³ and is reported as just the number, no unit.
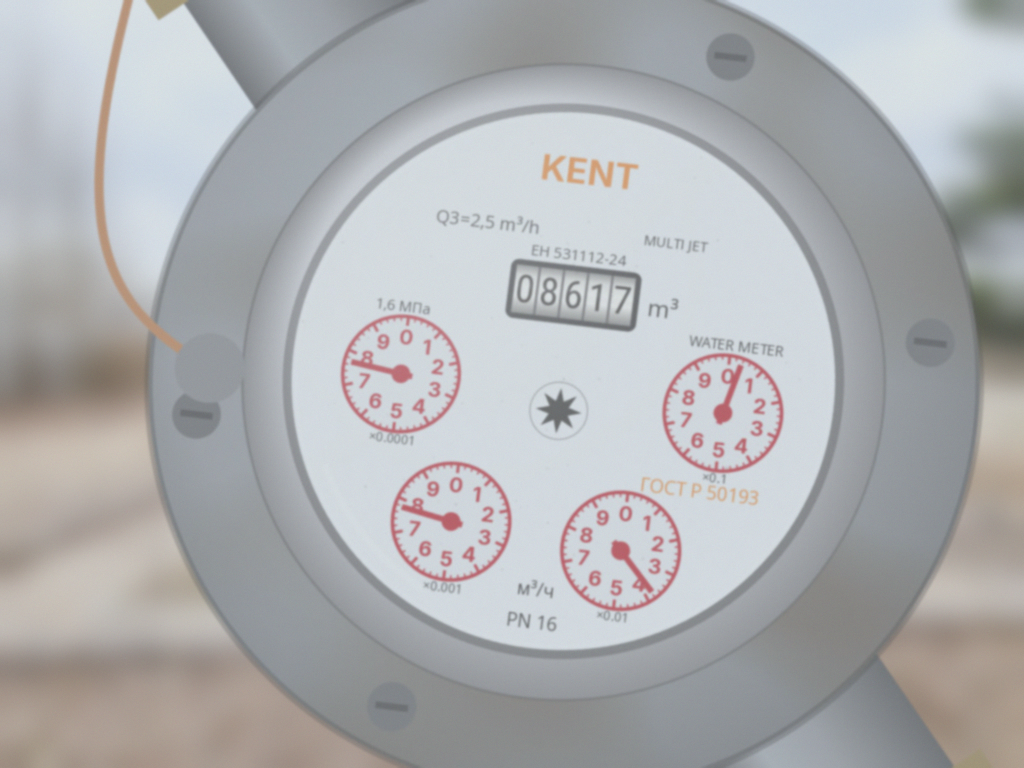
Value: 8617.0377
